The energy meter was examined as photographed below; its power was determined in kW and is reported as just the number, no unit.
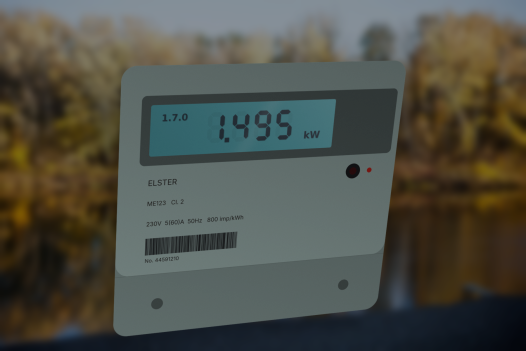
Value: 1.495
